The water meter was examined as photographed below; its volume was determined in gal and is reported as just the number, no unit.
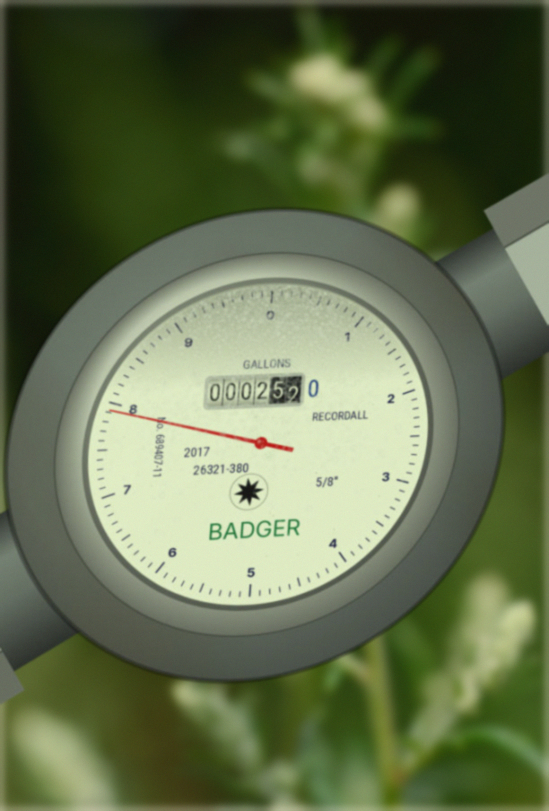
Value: 2517.9
